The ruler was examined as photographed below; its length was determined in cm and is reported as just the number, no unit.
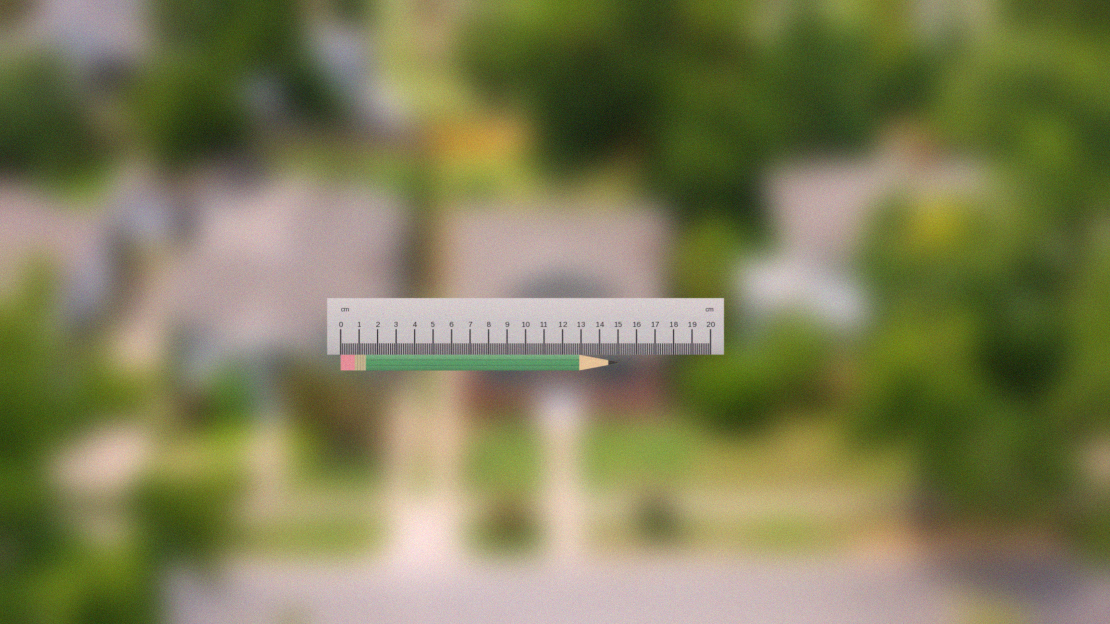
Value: 15
